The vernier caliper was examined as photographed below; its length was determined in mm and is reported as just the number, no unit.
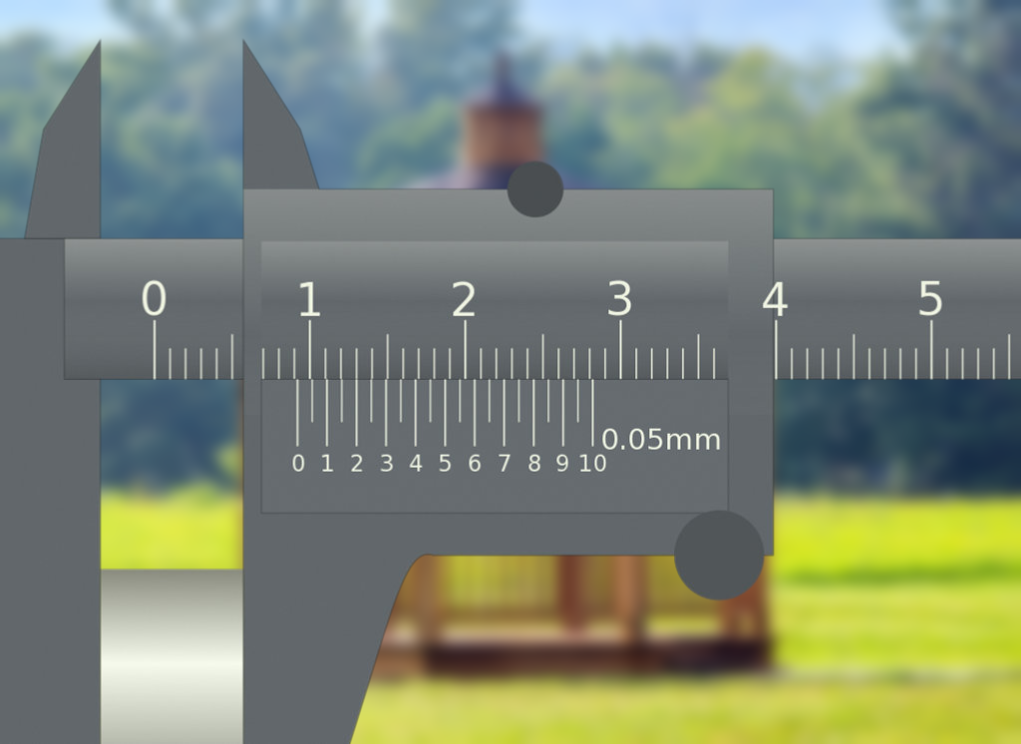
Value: 9.2
